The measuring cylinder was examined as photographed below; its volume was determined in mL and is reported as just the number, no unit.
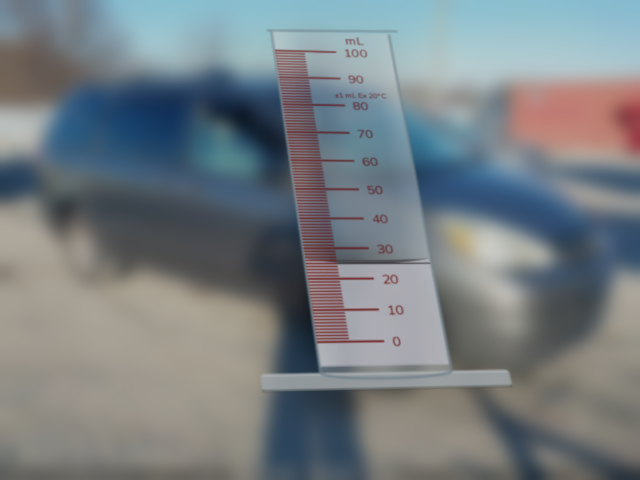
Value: 25
